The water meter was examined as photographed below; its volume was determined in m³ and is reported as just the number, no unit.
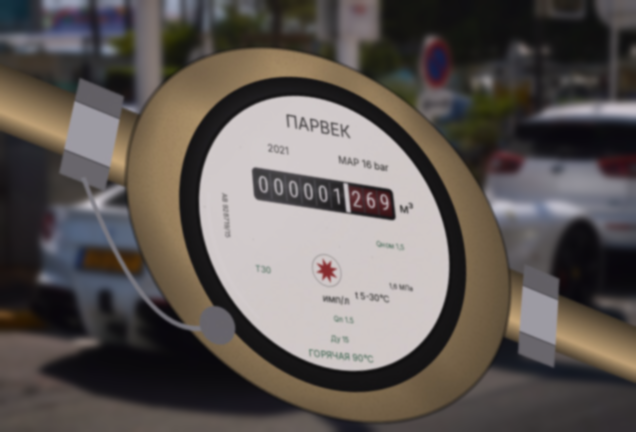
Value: 1.269
